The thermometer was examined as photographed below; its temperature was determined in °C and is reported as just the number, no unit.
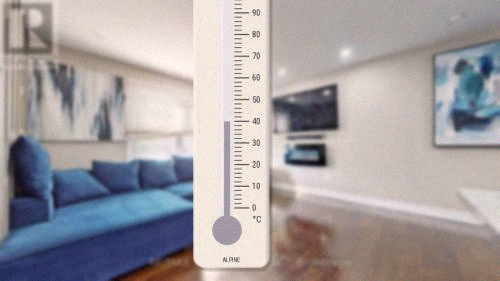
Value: 40
